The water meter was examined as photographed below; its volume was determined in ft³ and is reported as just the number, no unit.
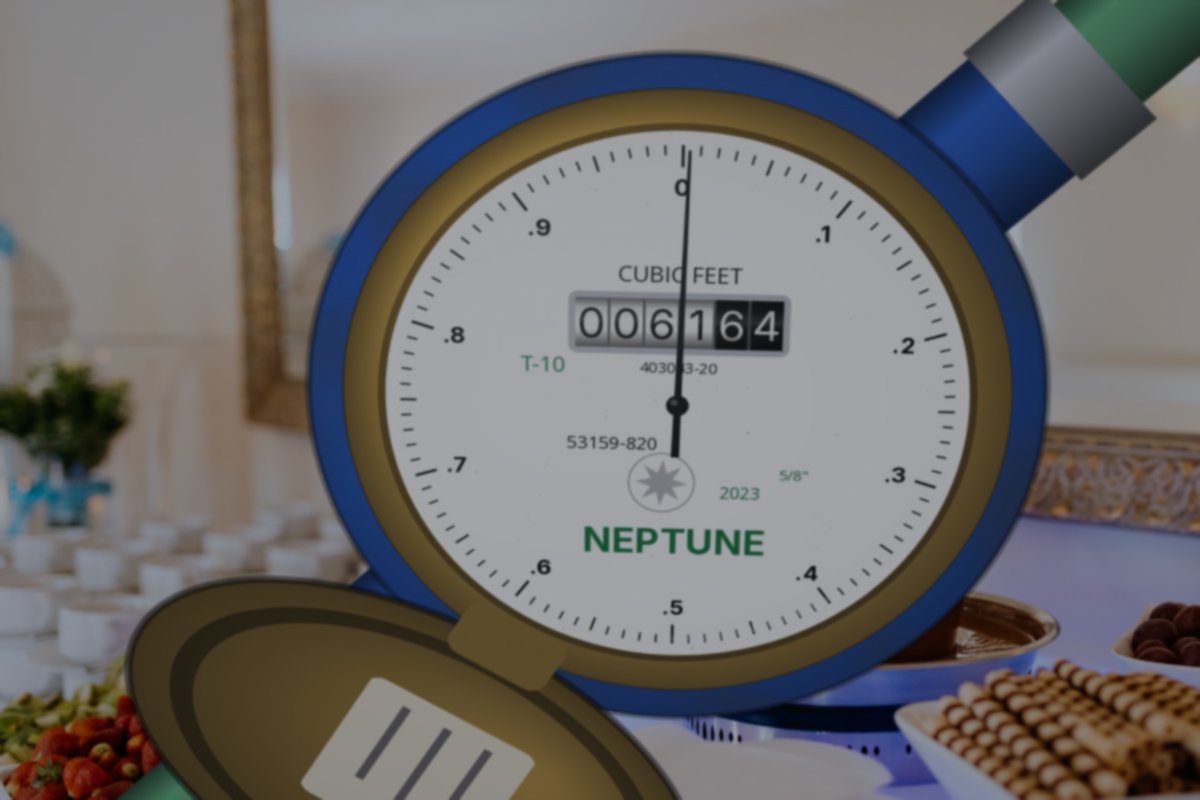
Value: 6164.00
